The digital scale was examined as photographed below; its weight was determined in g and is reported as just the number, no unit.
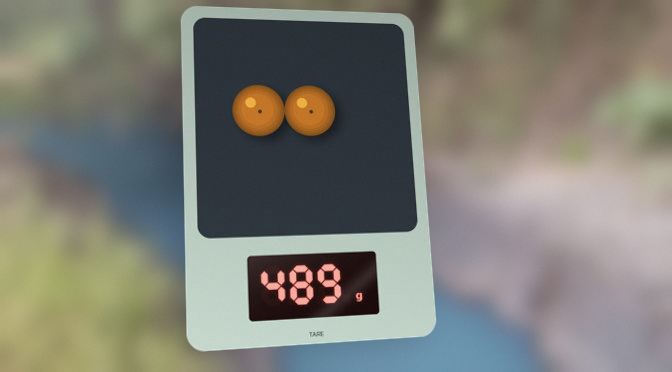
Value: 489
